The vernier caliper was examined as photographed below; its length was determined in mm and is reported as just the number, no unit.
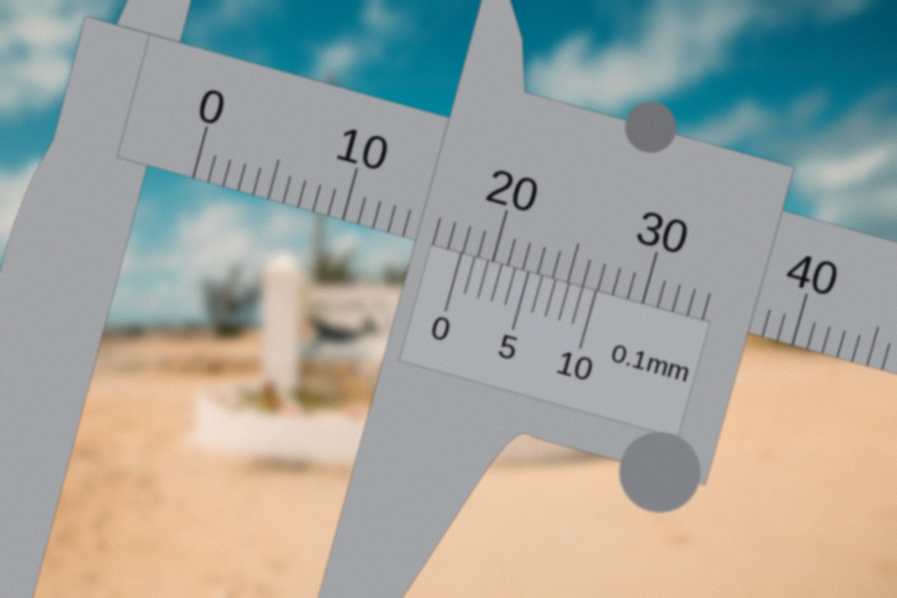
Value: 17.9
